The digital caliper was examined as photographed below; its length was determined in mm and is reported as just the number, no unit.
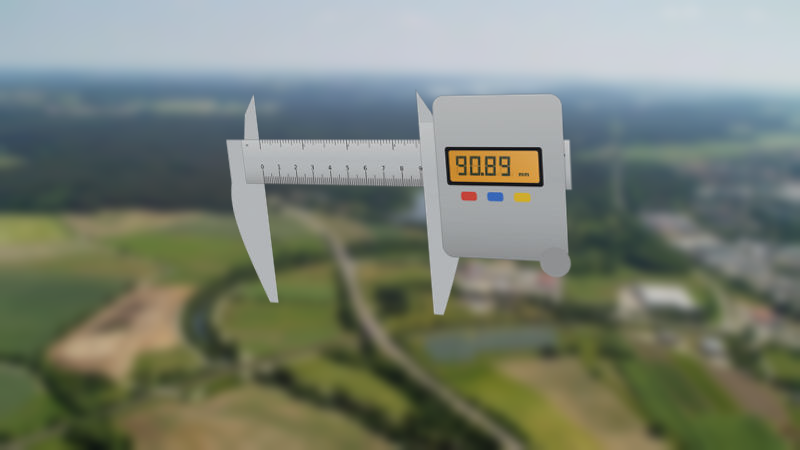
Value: 90.89
